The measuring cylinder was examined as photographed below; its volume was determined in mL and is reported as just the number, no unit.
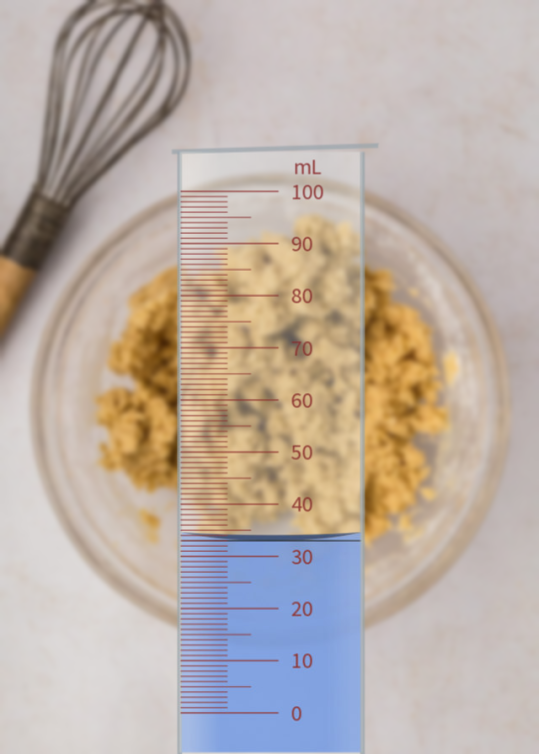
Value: 33
